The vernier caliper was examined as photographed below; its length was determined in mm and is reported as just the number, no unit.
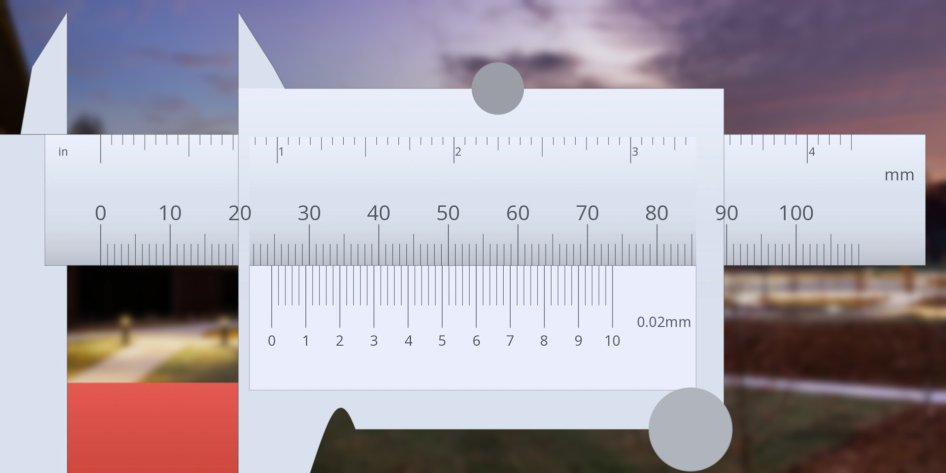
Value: 24.6
